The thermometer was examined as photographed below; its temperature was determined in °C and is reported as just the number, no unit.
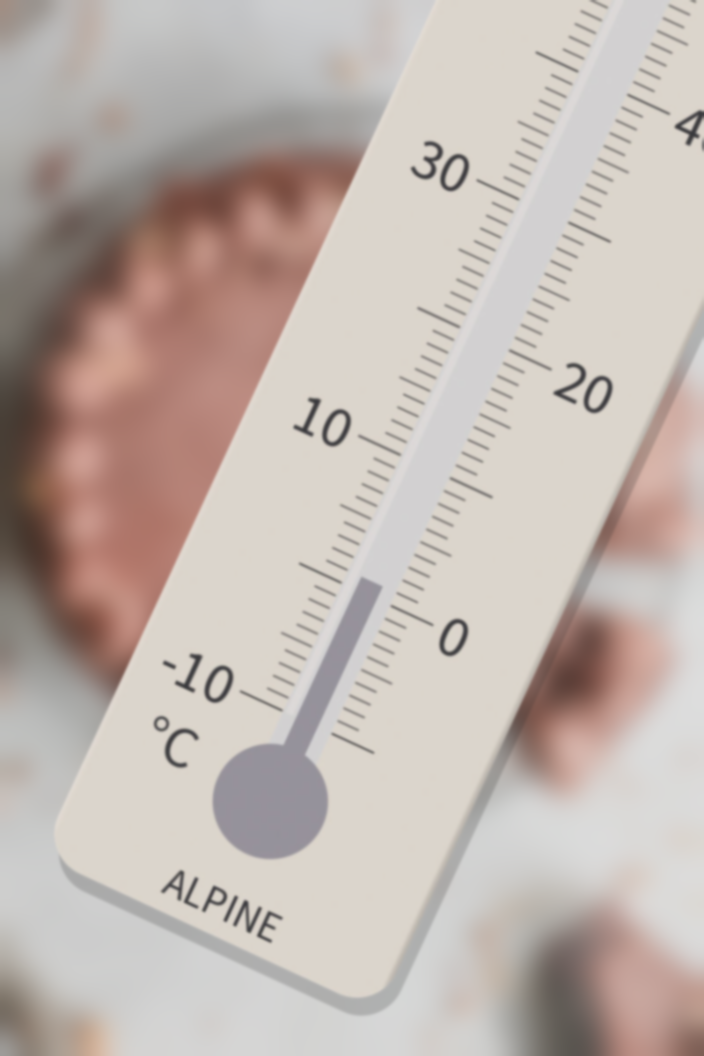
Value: 1
